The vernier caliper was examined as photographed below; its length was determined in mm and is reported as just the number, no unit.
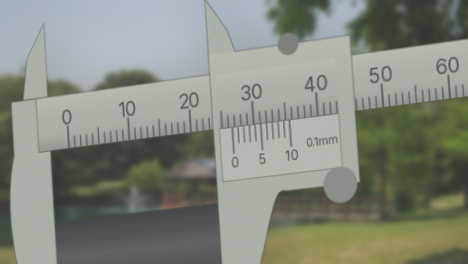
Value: 26.6
